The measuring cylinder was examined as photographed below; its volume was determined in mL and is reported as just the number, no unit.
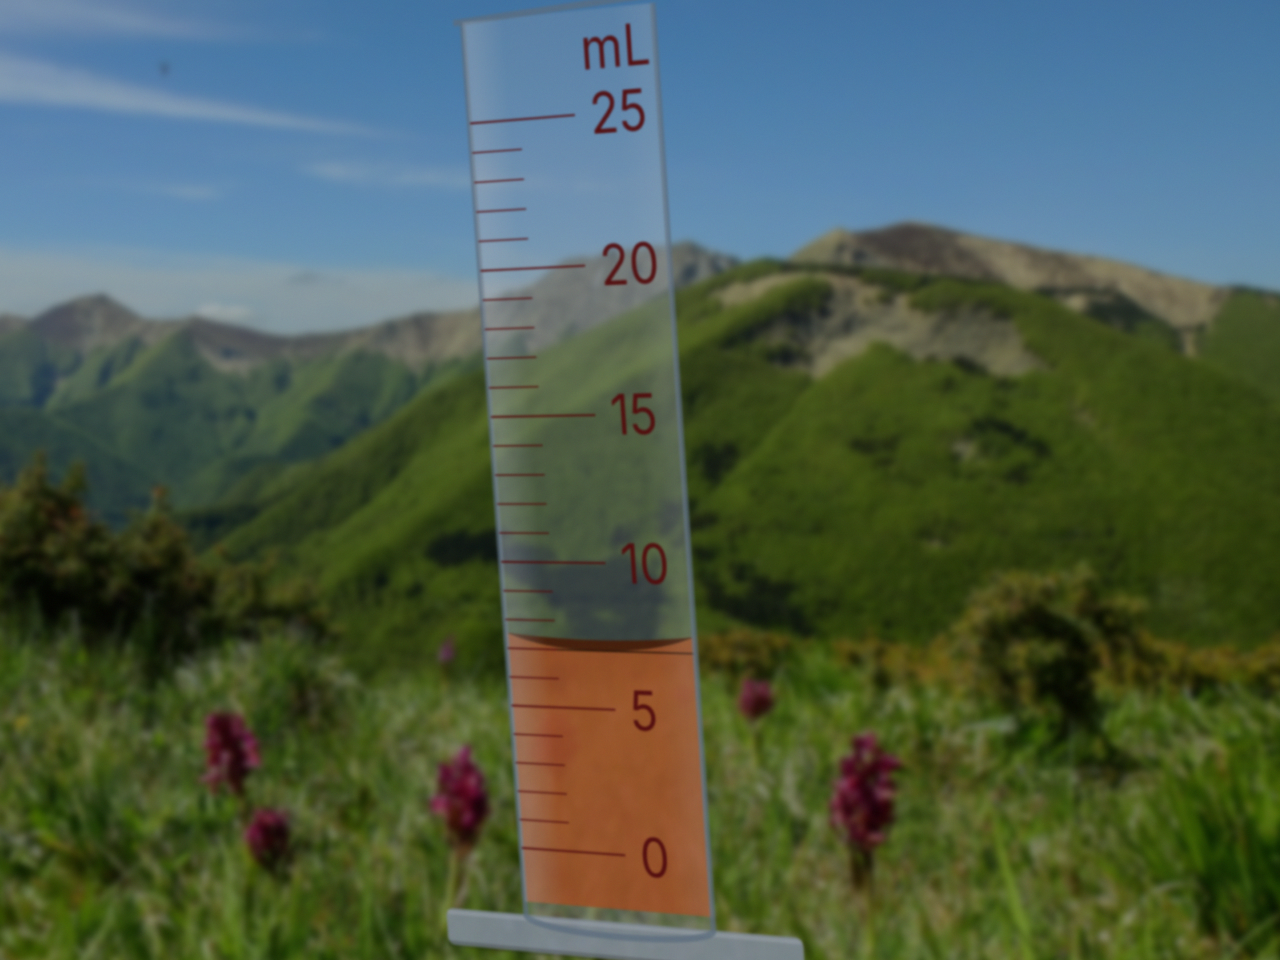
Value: 7
